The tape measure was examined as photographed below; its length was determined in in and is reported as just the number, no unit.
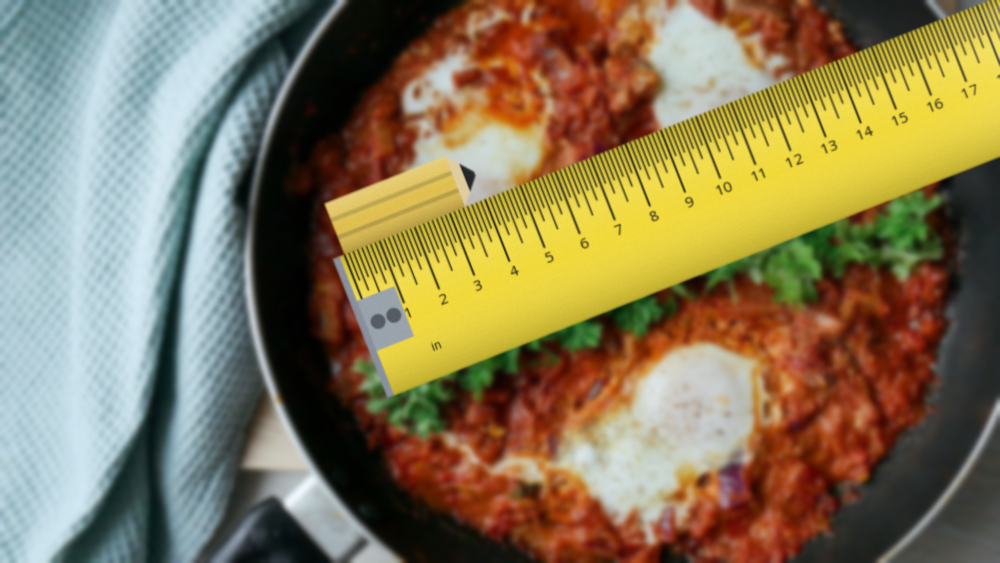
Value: 4
